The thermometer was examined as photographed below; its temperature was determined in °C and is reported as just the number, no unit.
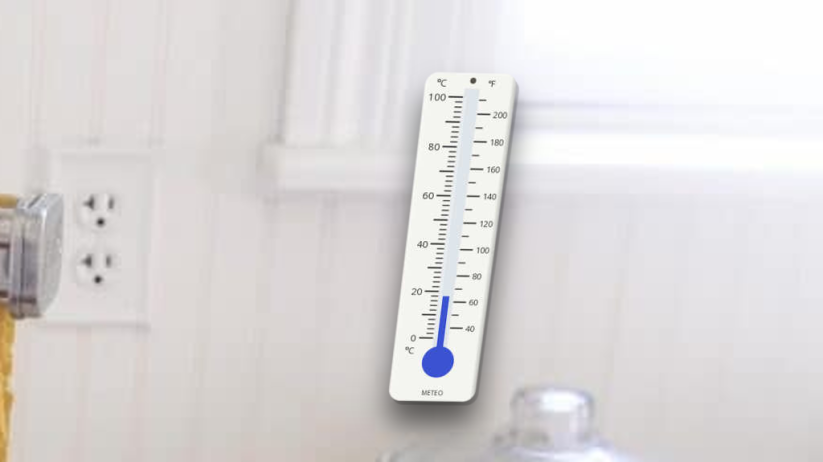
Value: 18
